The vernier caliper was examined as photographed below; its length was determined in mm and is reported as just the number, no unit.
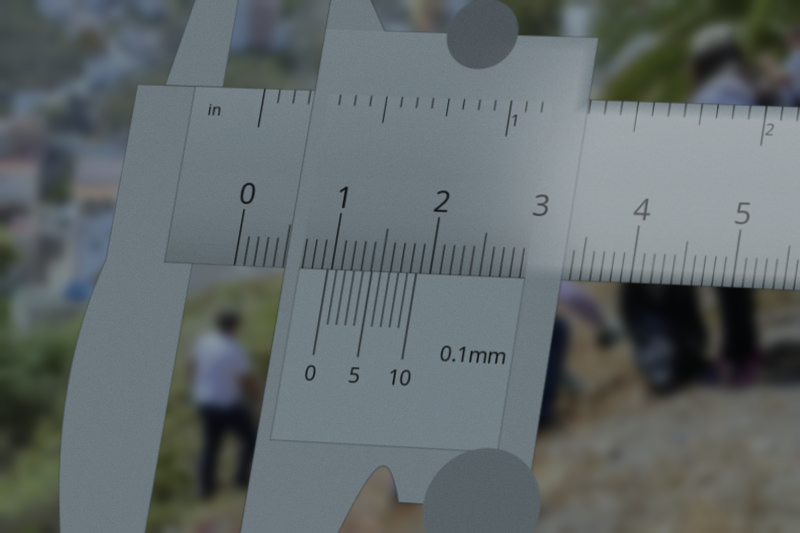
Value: 9.6
